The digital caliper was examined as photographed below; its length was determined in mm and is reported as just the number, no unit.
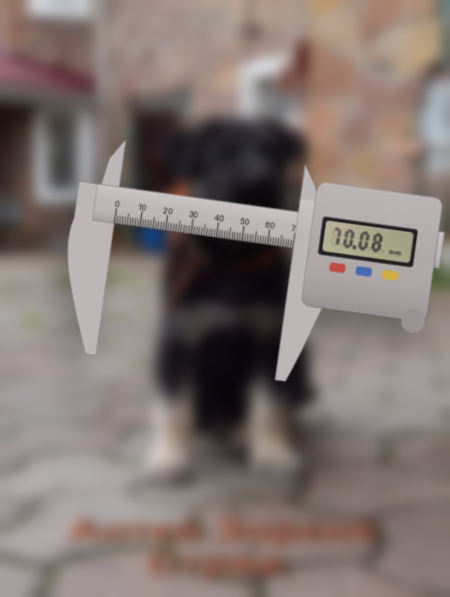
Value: 70.08
